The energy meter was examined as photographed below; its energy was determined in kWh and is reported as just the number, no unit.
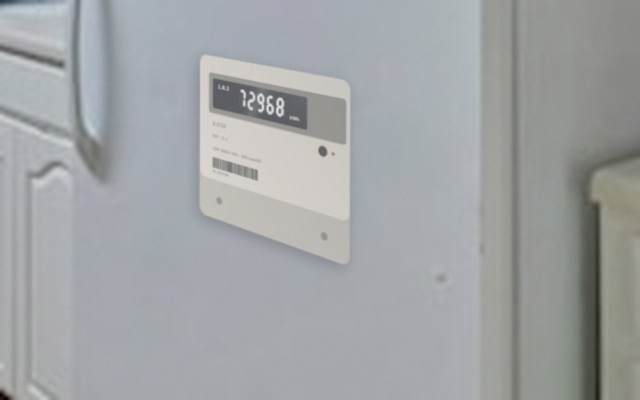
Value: 72968
